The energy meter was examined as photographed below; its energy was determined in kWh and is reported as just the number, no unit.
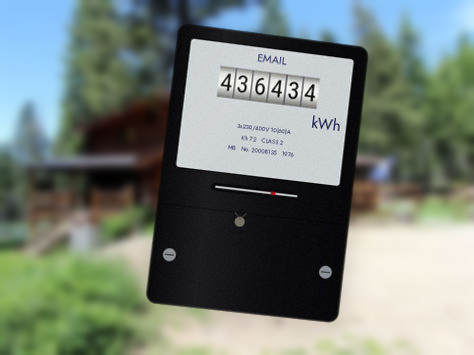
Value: 436434
